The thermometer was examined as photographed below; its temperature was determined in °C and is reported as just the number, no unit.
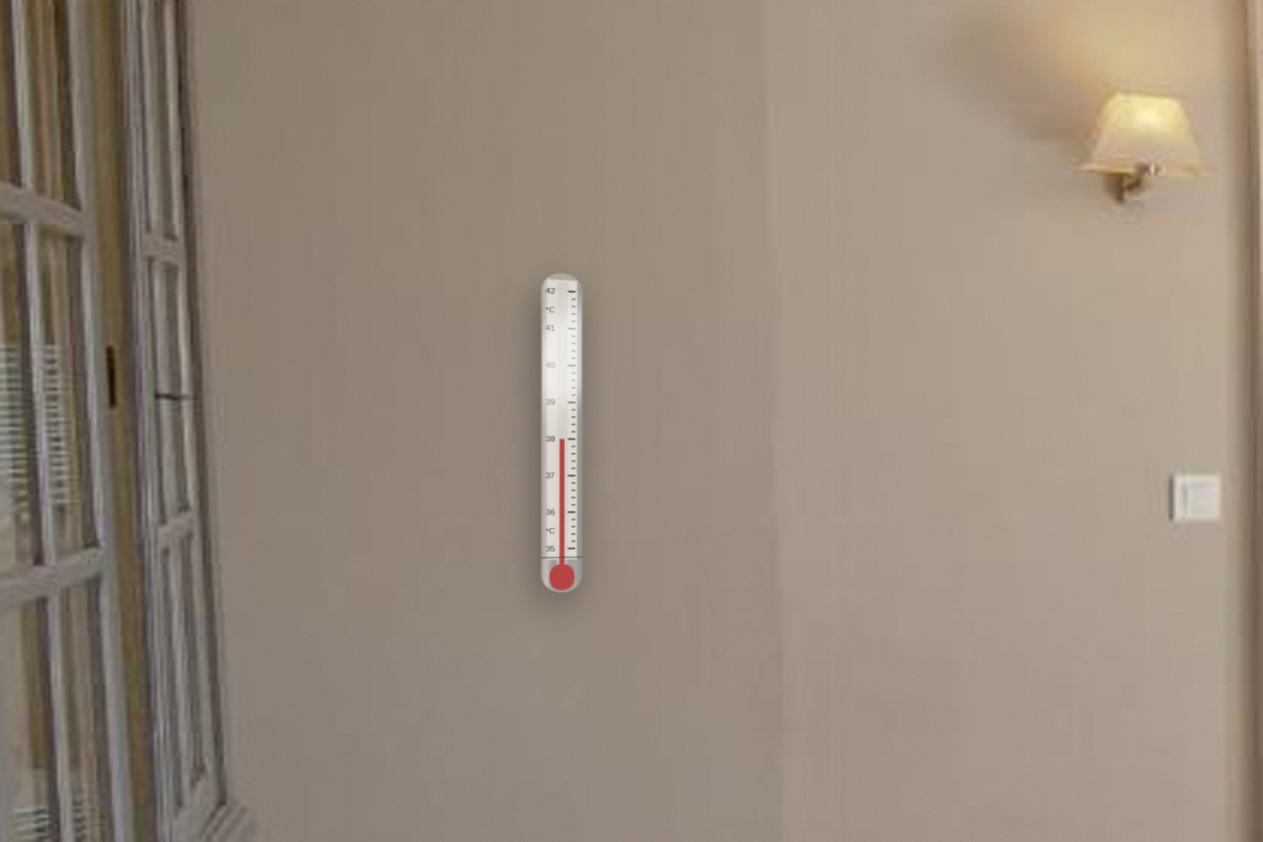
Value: 38
